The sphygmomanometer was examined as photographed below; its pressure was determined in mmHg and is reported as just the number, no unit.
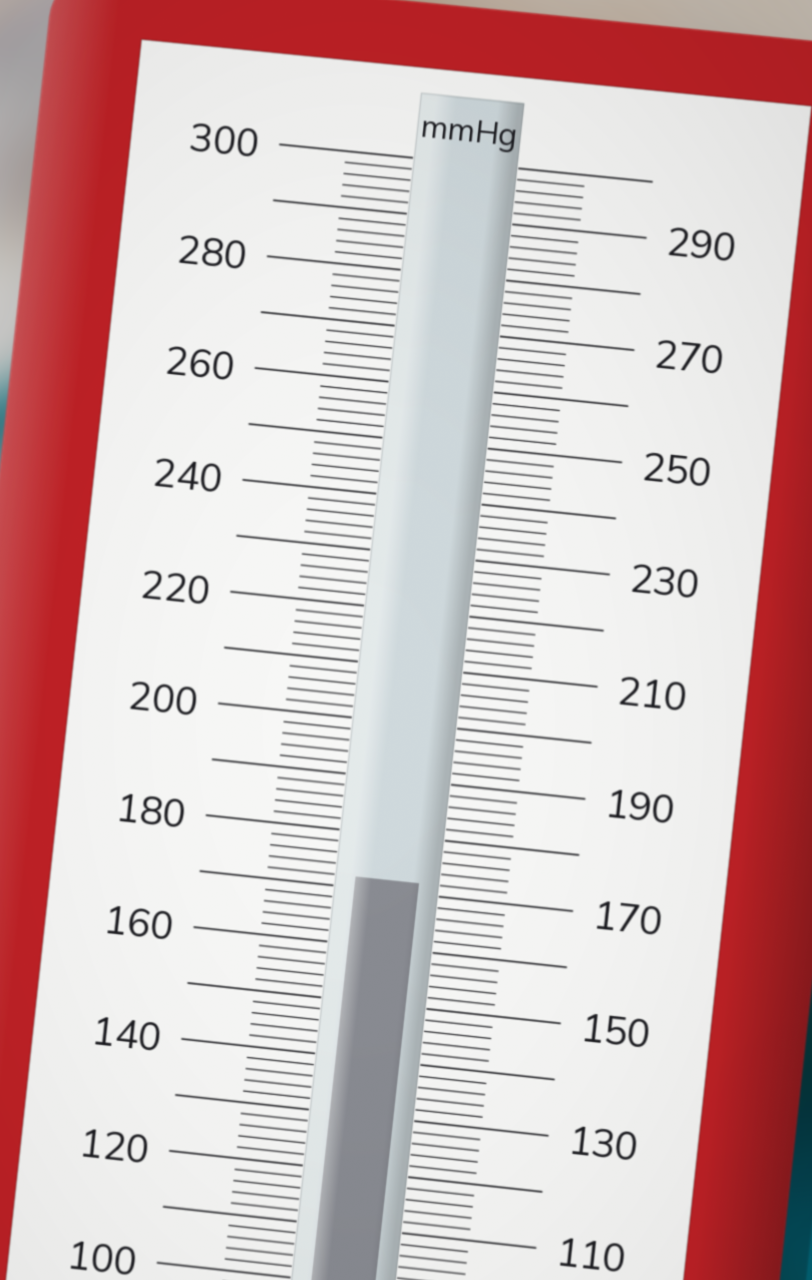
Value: 172
